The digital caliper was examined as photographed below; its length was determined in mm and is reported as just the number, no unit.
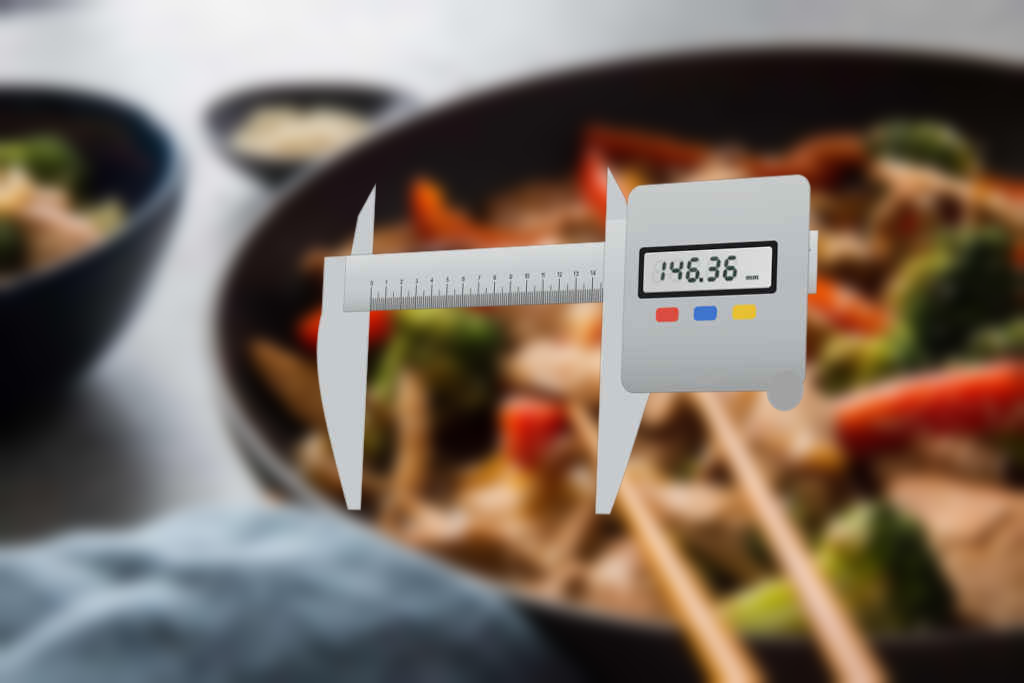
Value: 146.36
